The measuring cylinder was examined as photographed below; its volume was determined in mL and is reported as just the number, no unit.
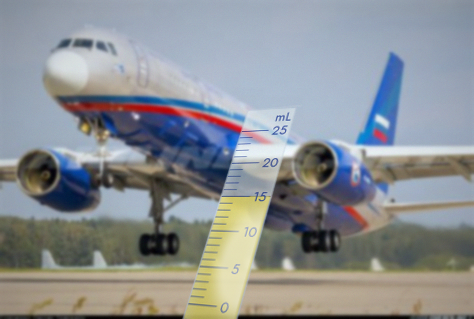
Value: 15
